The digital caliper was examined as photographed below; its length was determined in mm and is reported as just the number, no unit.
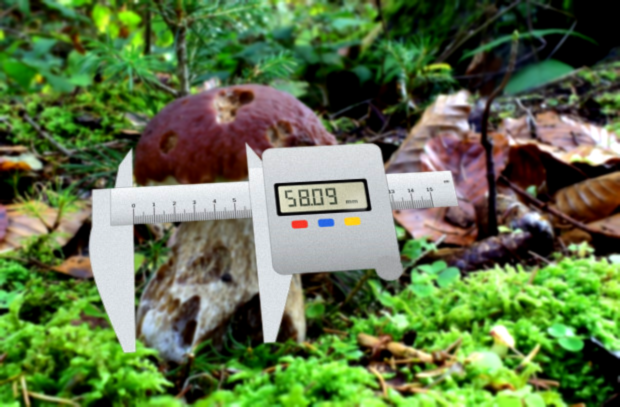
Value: 58.09
